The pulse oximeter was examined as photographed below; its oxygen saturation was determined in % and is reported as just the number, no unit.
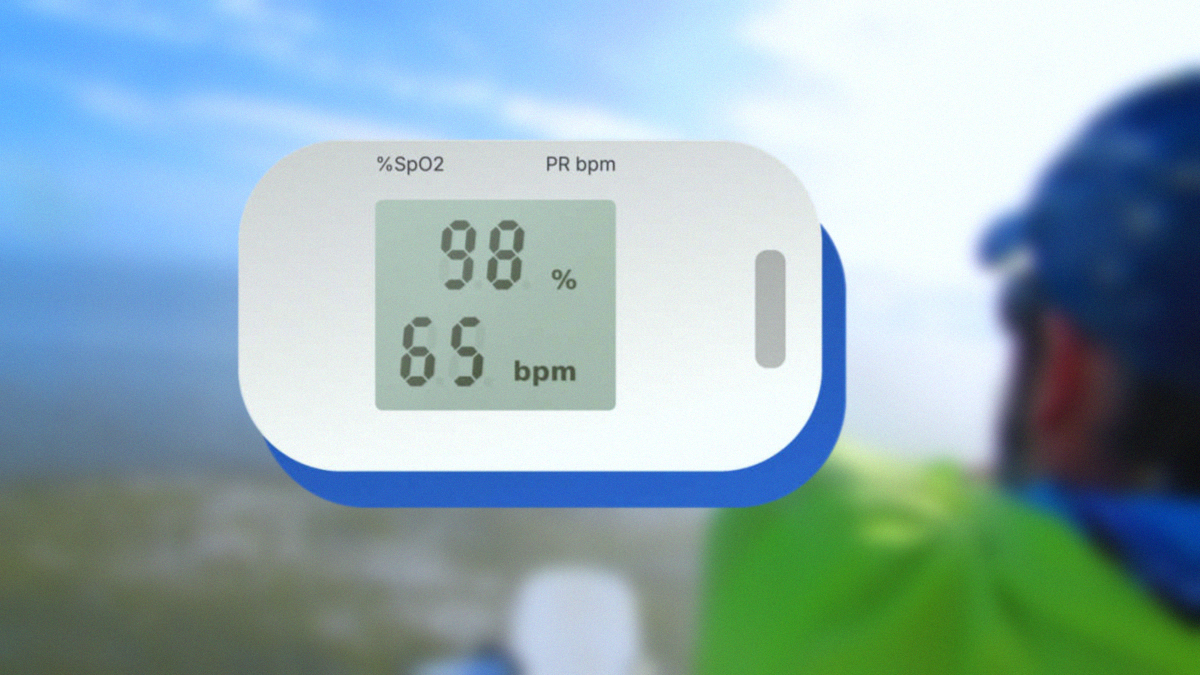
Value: 98
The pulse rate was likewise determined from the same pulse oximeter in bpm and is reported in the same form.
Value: 65
